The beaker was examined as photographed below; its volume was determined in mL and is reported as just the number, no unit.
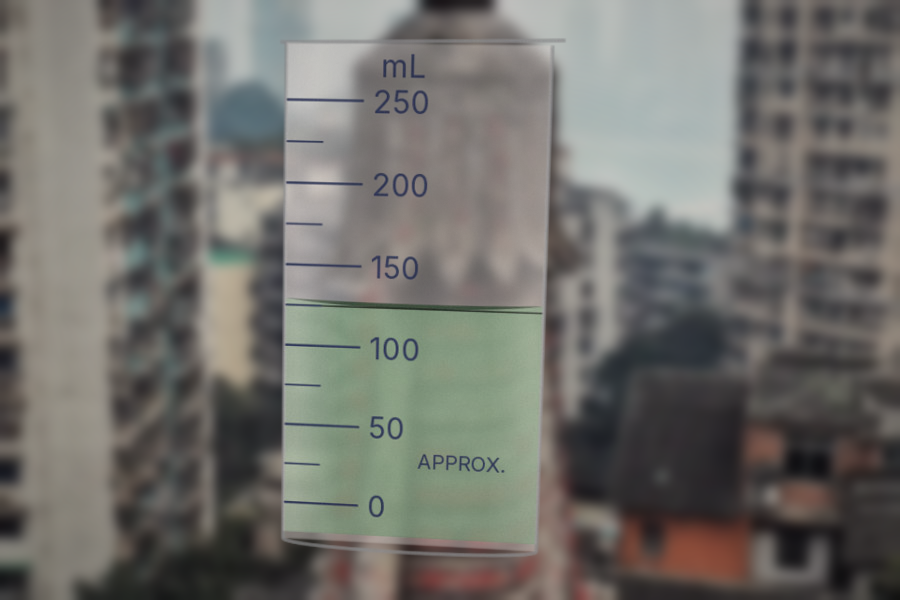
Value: 125
